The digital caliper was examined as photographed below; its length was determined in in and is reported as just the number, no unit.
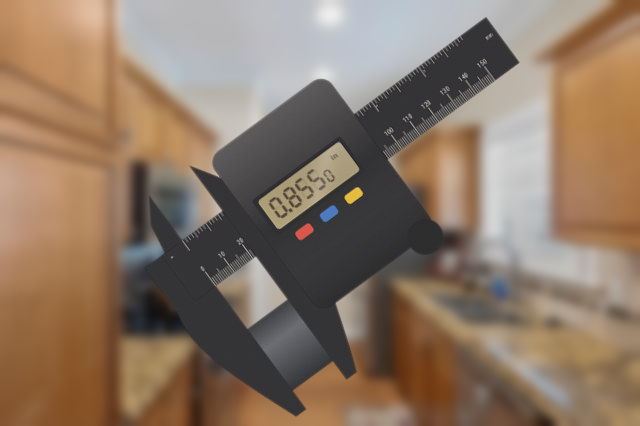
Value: 0.8550
